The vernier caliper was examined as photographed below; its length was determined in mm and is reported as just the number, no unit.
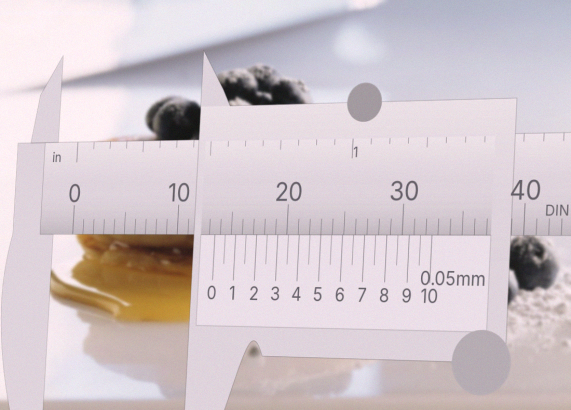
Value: 13.5
